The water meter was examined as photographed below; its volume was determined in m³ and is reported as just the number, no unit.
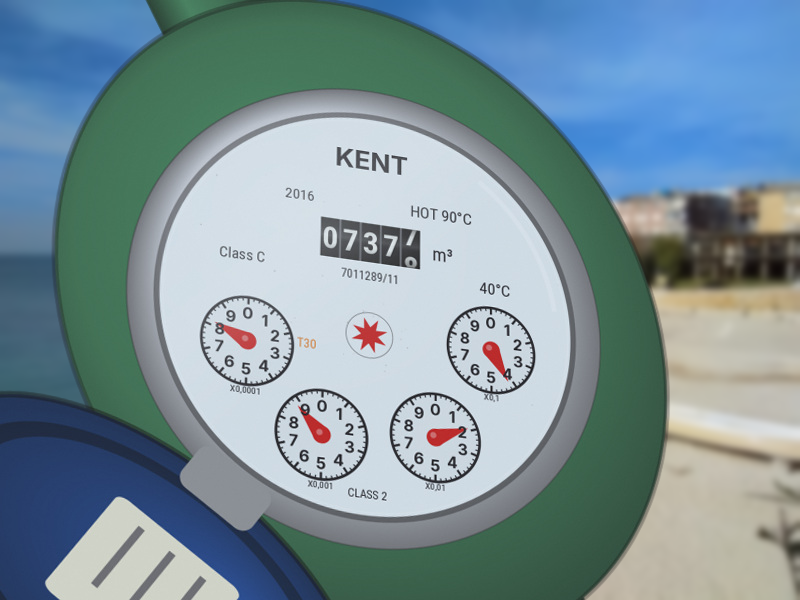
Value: 7377.4188
